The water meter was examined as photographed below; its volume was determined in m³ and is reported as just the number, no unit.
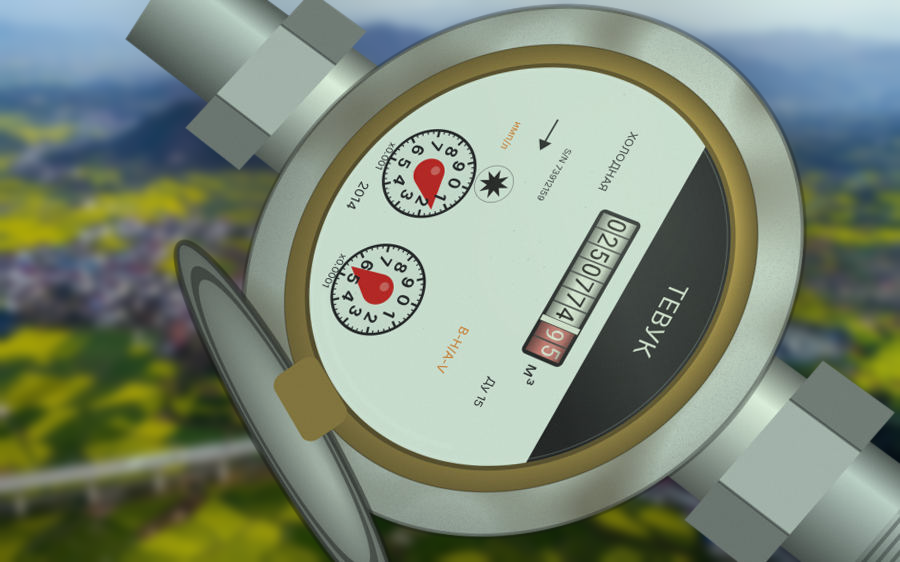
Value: 250774.9515
